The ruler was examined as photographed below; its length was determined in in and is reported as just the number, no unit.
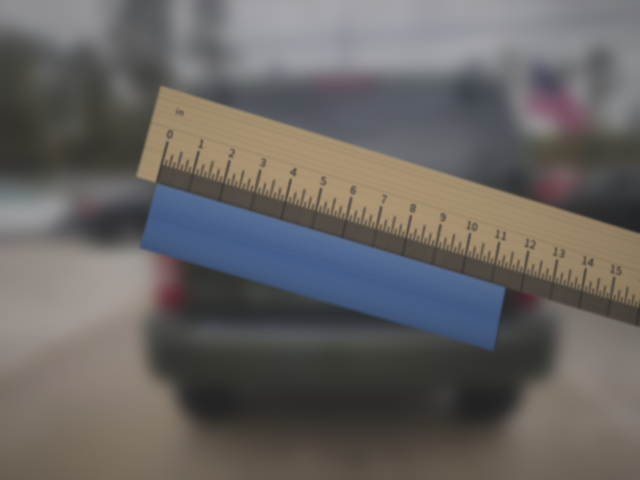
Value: 11.5
